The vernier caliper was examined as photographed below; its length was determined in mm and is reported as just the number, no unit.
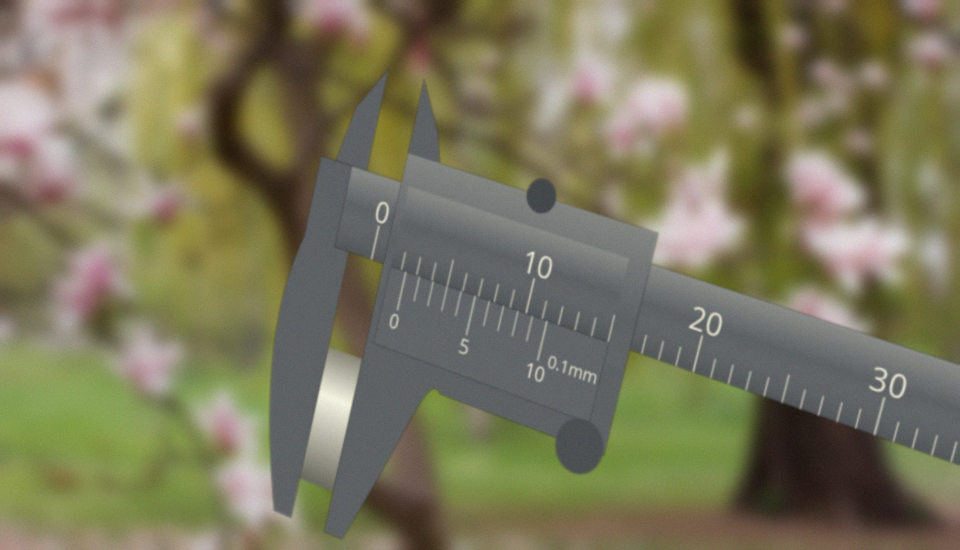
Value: 2.3
